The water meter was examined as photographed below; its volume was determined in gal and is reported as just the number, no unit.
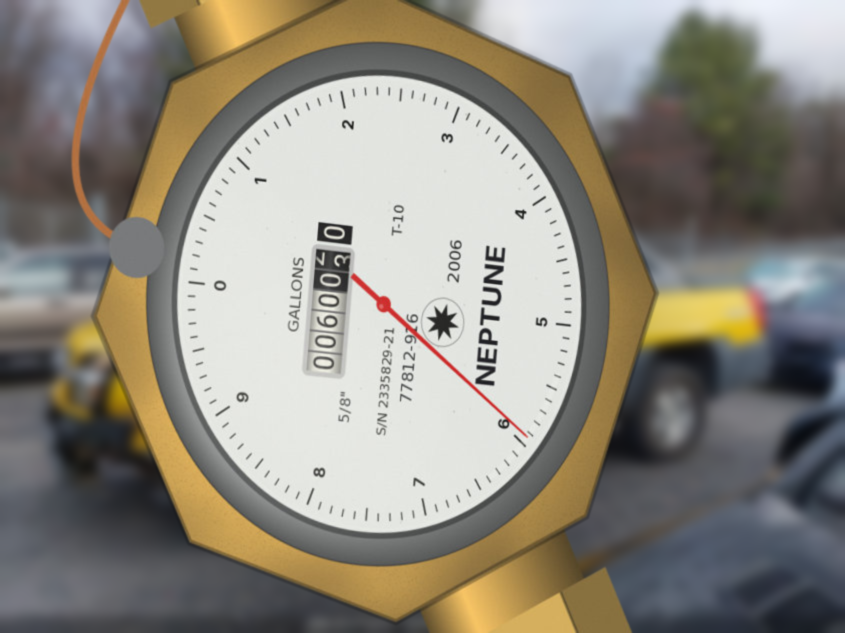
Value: 60025.9
